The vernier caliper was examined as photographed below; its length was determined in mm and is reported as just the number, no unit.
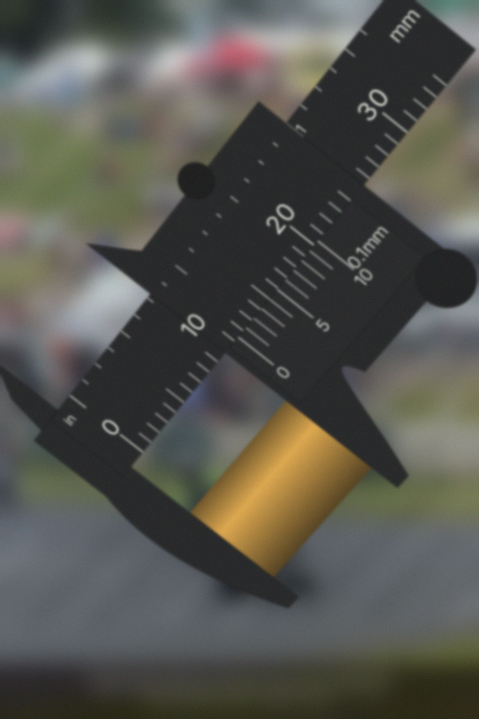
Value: 11.4
